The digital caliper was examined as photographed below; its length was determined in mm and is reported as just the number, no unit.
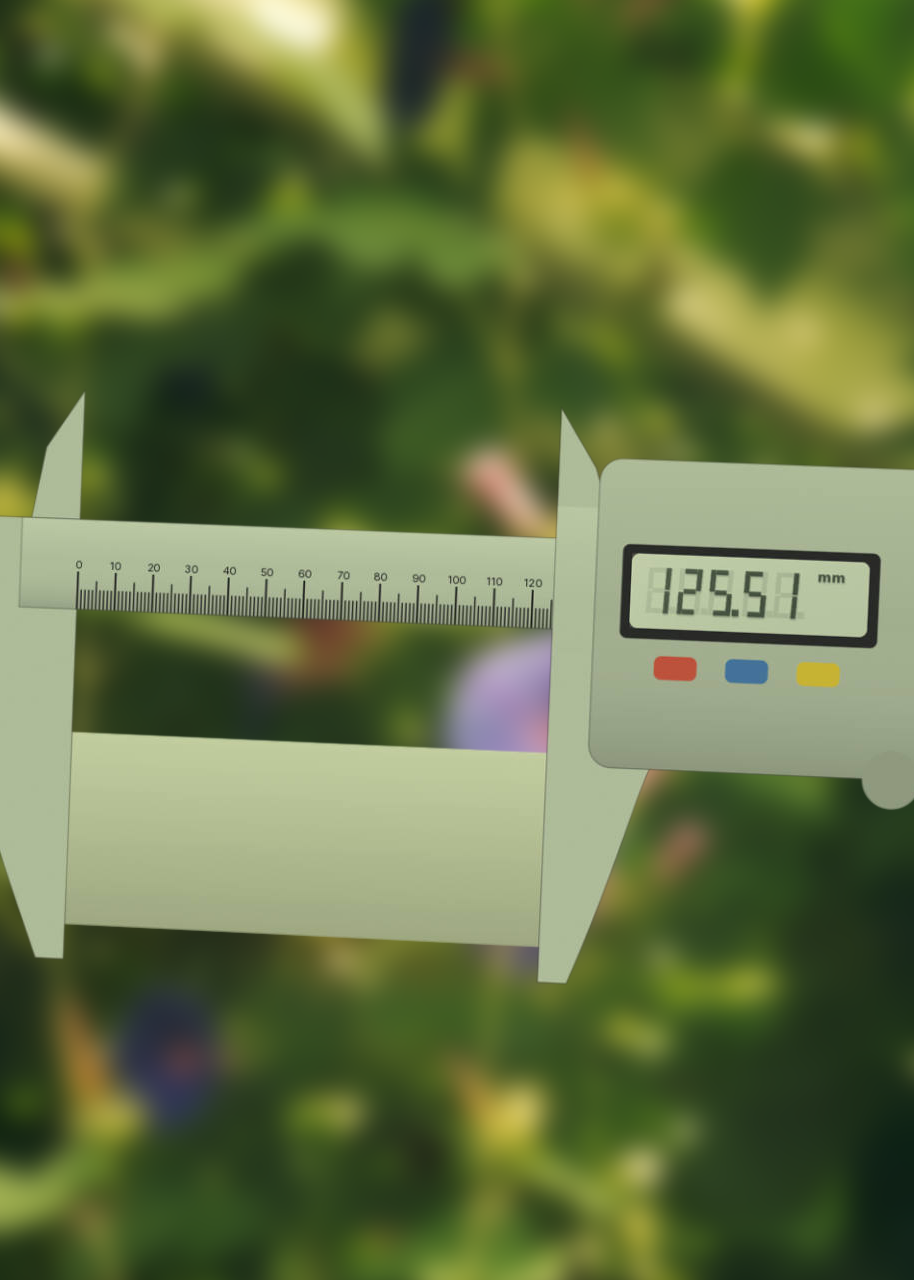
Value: 125.51
